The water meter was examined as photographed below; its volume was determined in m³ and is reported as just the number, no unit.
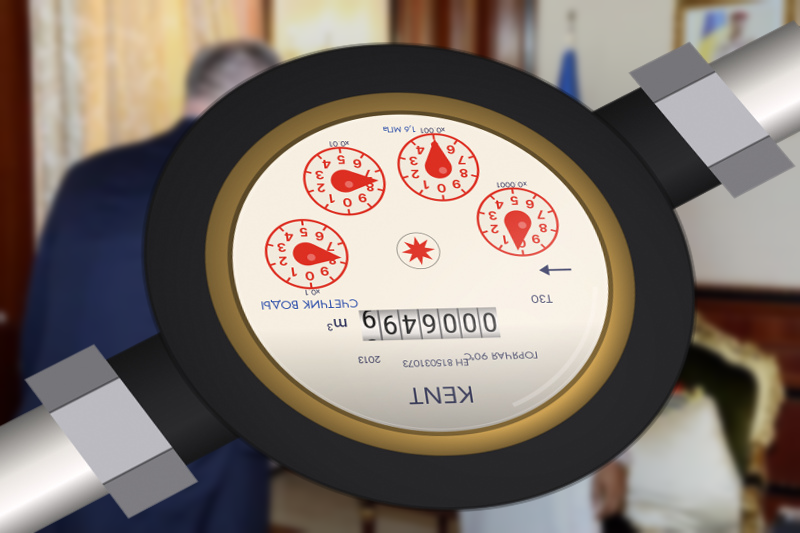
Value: 6498.7750
